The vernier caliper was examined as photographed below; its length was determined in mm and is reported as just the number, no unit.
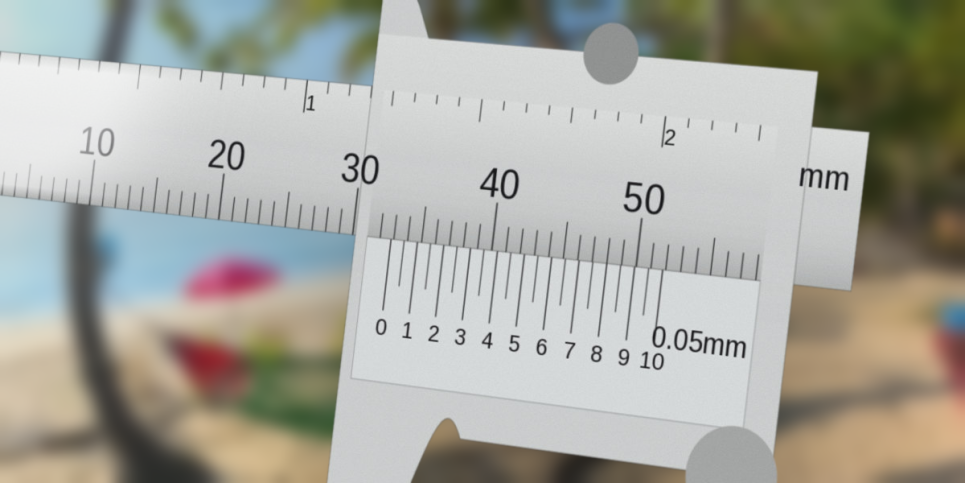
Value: 32.8
